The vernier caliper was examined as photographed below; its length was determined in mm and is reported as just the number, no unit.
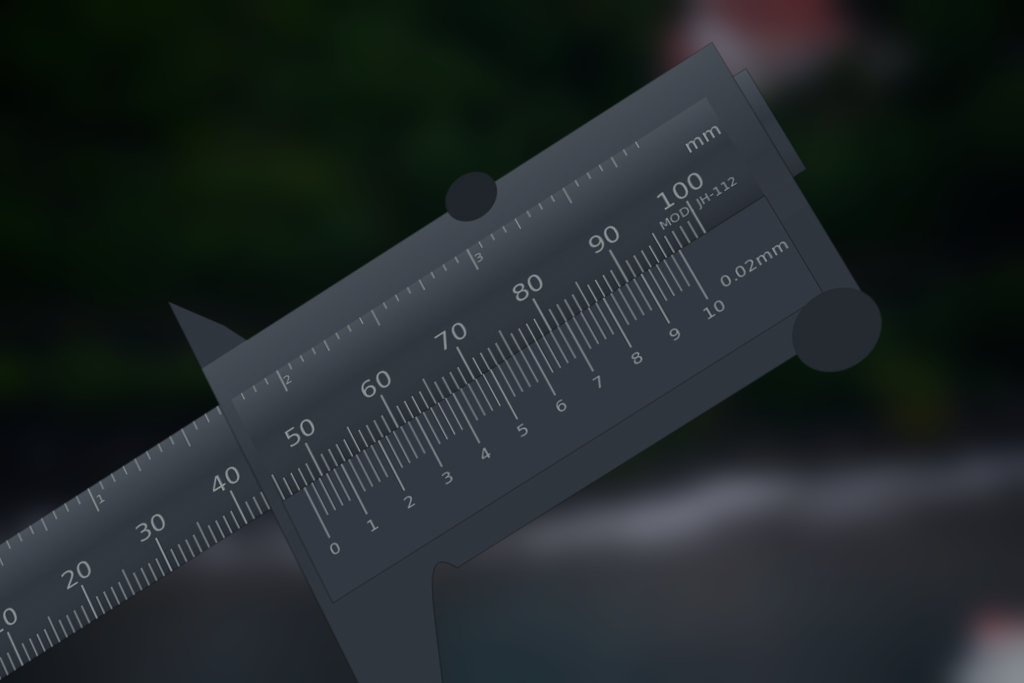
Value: 47.6
